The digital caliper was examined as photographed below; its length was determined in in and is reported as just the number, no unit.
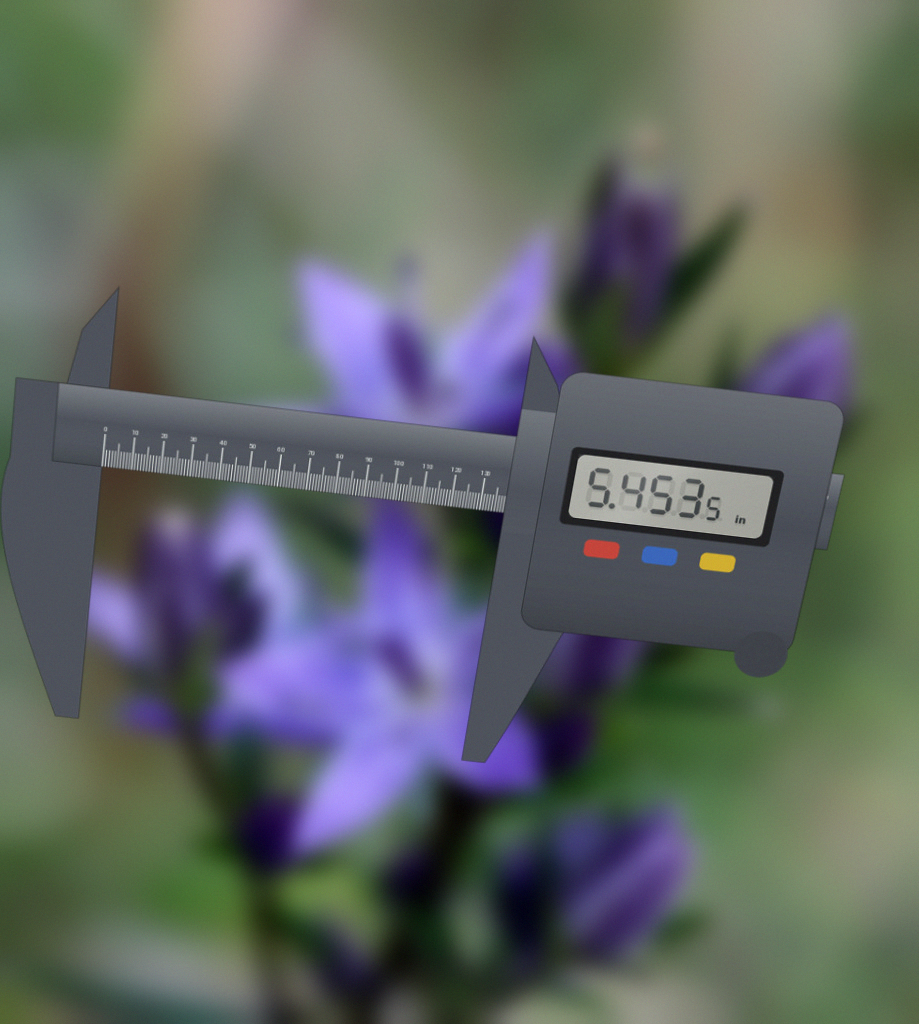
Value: 5.4535
